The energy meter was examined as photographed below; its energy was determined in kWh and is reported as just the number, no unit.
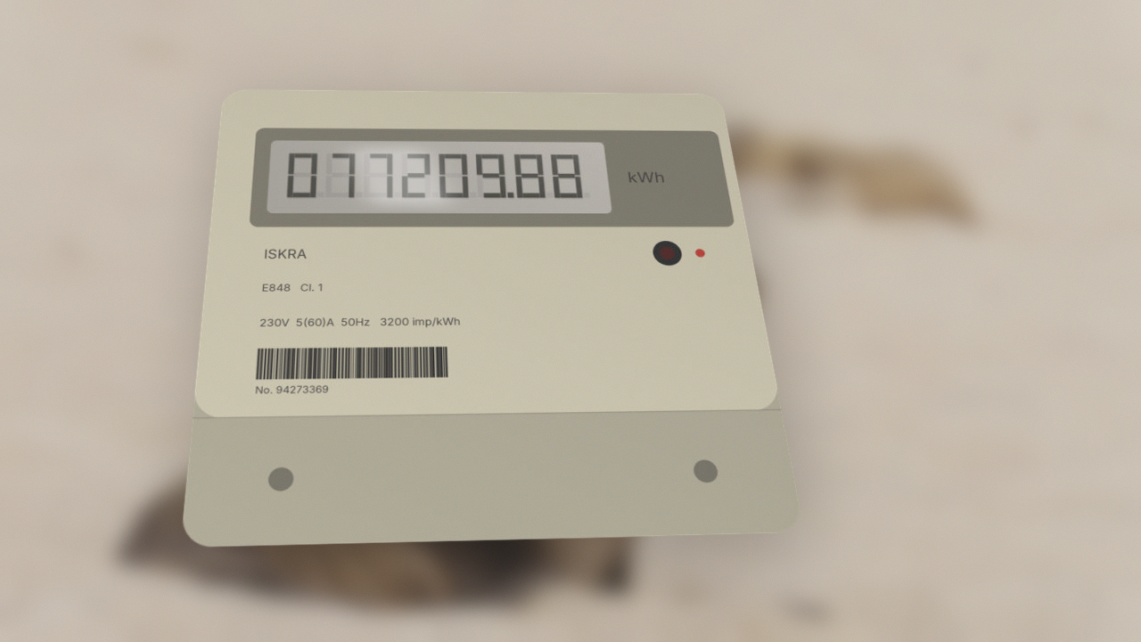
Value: 77209.88
